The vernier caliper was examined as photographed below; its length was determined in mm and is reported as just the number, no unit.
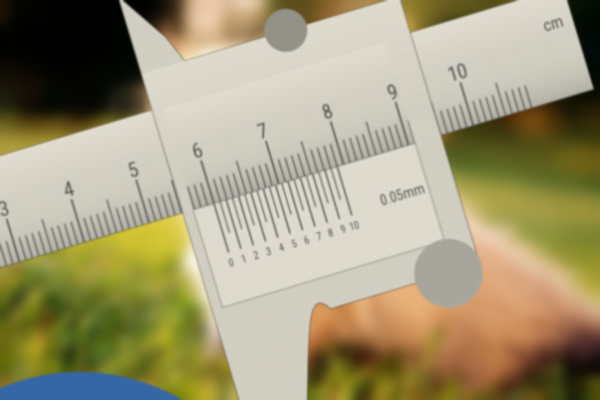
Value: 60.0
